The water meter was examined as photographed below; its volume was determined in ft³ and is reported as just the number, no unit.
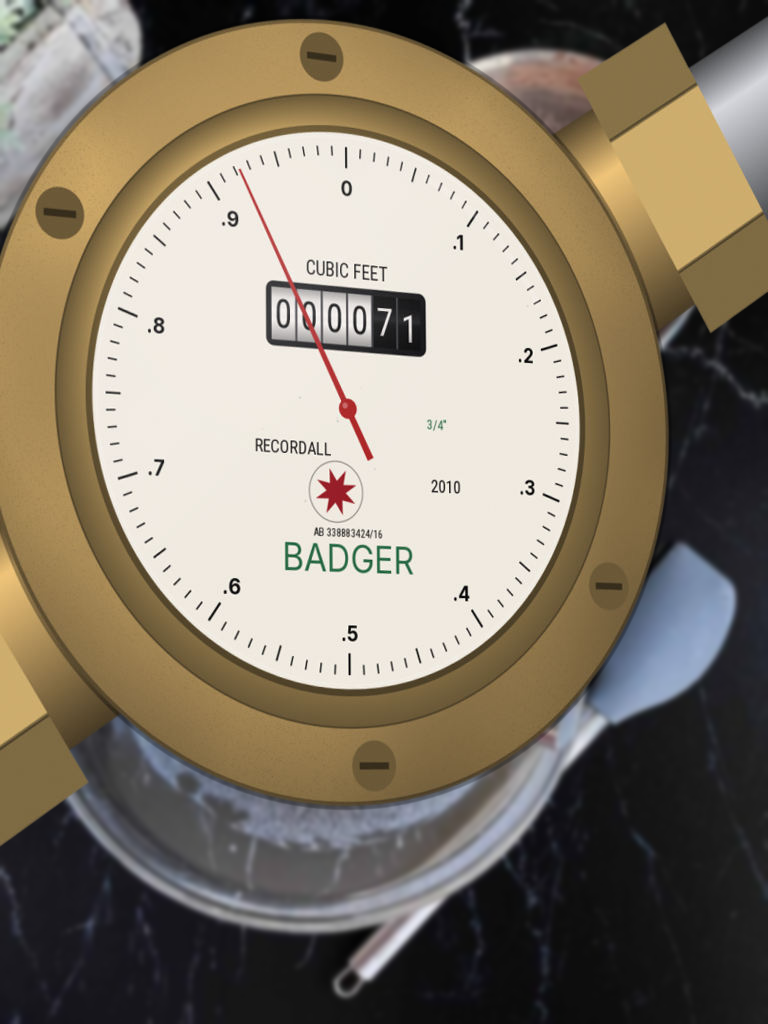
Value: 70.92
